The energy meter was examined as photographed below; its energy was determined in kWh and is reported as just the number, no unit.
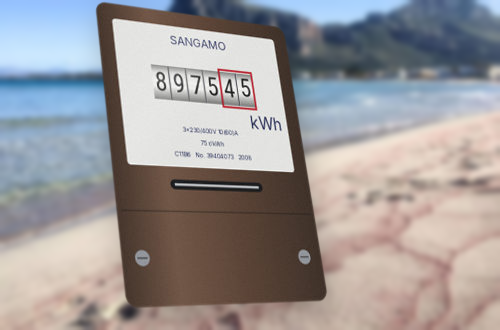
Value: 8975.45
